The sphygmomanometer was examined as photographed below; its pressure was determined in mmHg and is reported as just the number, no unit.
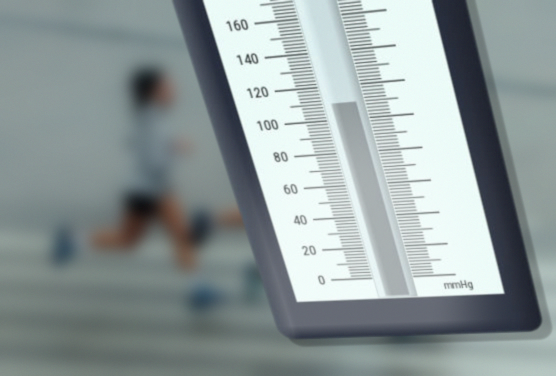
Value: 110
